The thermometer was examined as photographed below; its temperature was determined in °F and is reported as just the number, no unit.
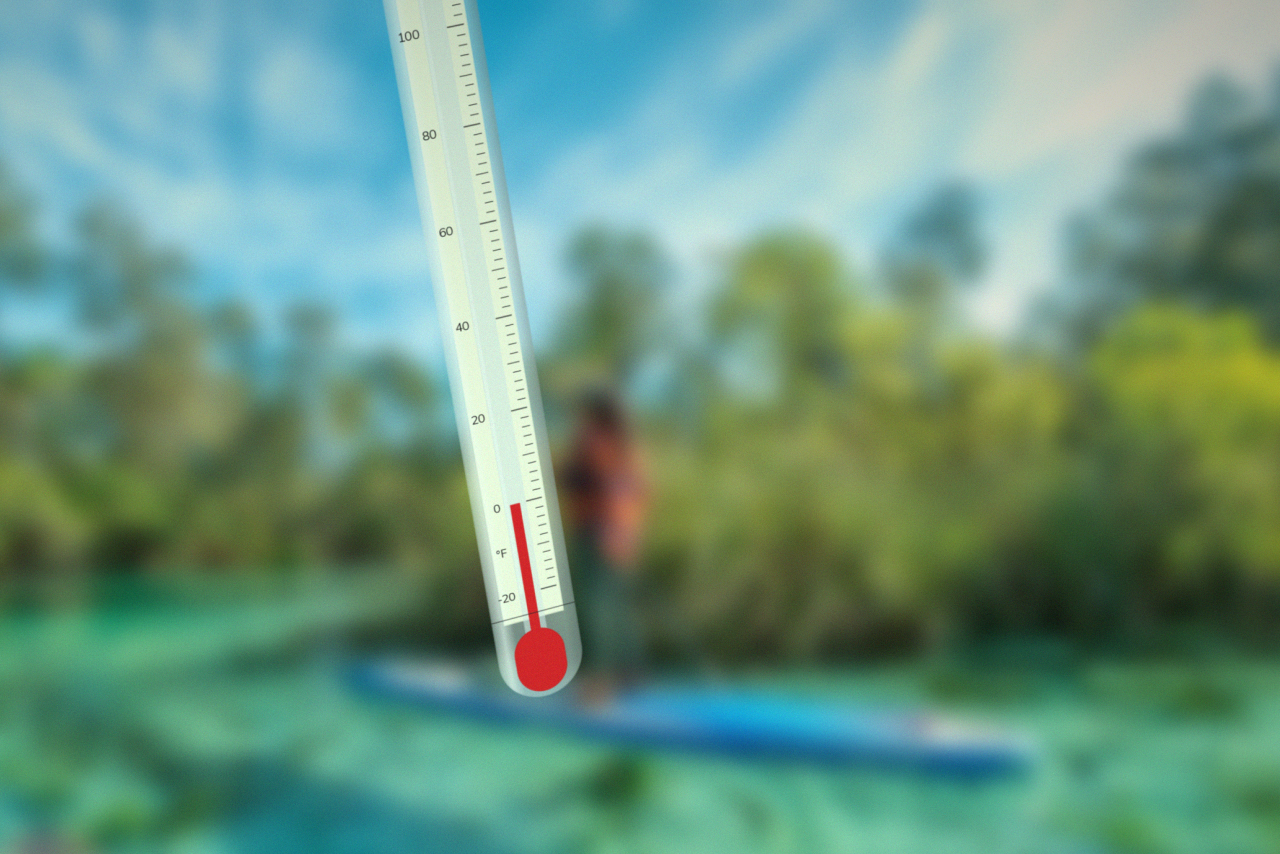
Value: 0
